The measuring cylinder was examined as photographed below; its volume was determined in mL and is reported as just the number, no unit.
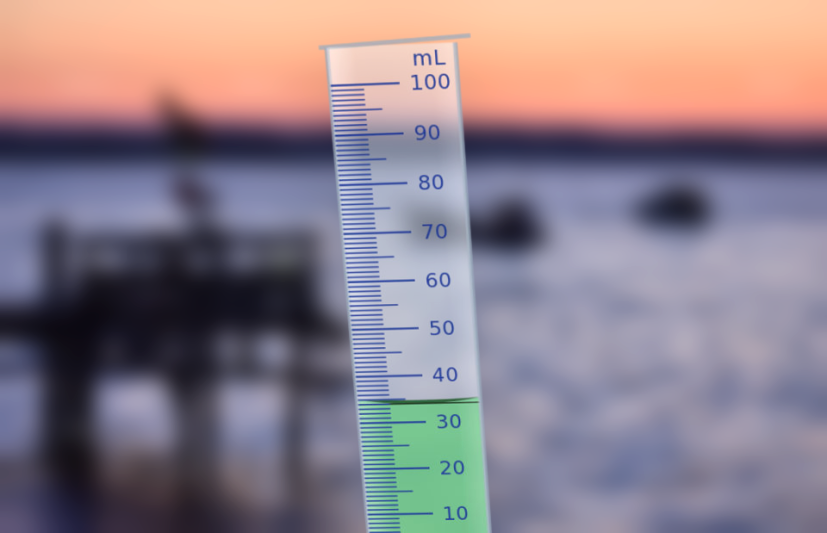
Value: 34
